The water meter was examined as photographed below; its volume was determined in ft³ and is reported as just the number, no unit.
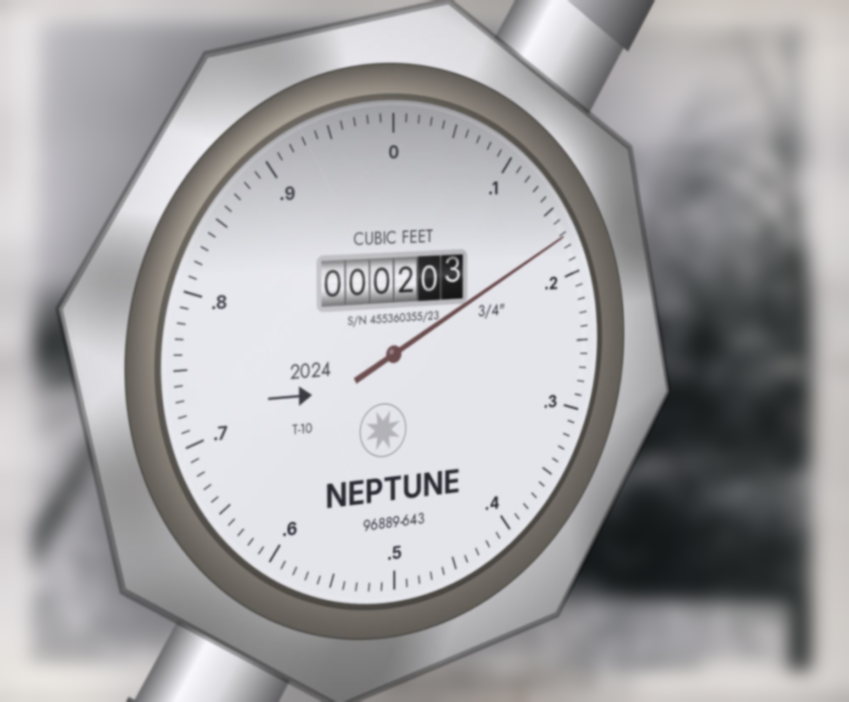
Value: 203.17
